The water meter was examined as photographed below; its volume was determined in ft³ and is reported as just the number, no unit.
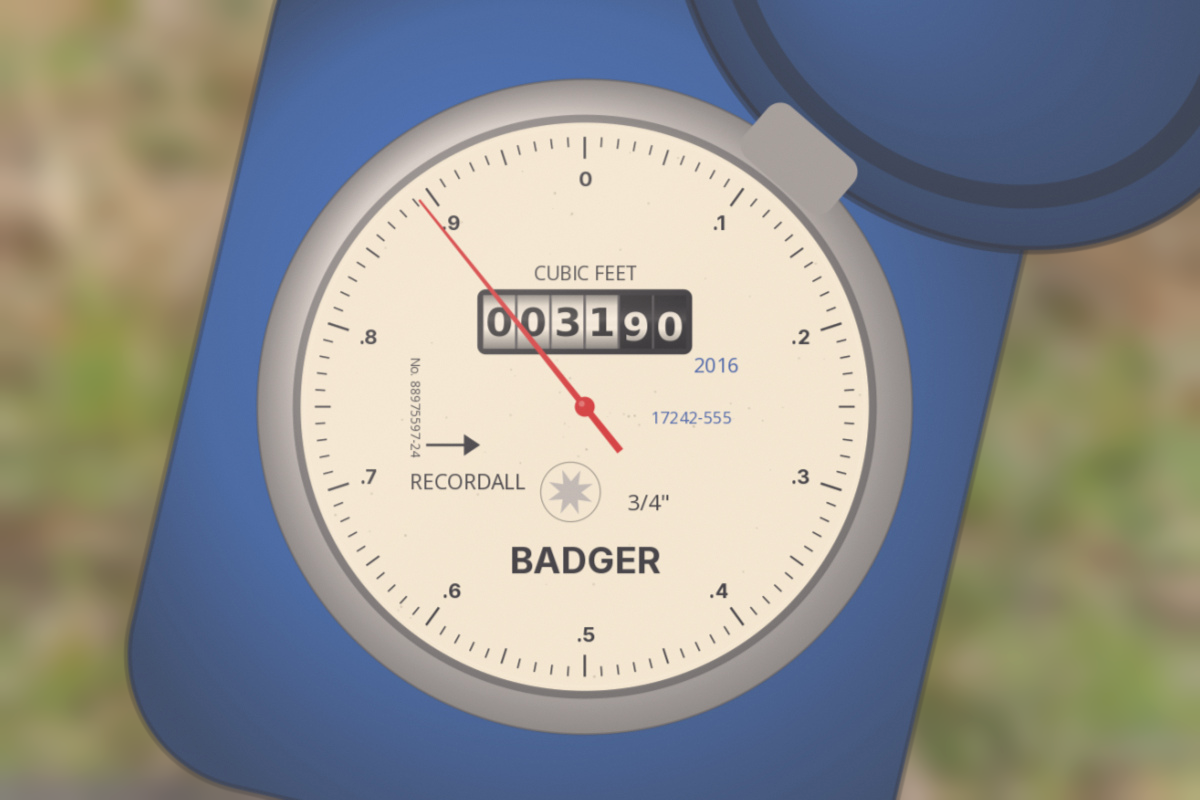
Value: 3189.89
